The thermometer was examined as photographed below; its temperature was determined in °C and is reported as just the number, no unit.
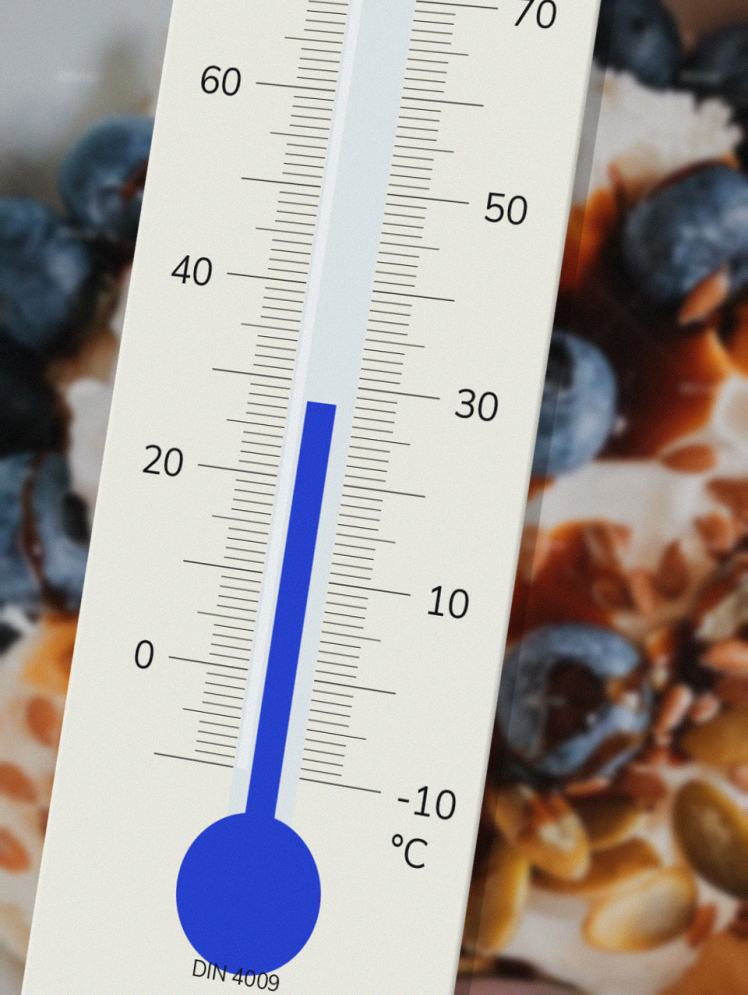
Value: 28
